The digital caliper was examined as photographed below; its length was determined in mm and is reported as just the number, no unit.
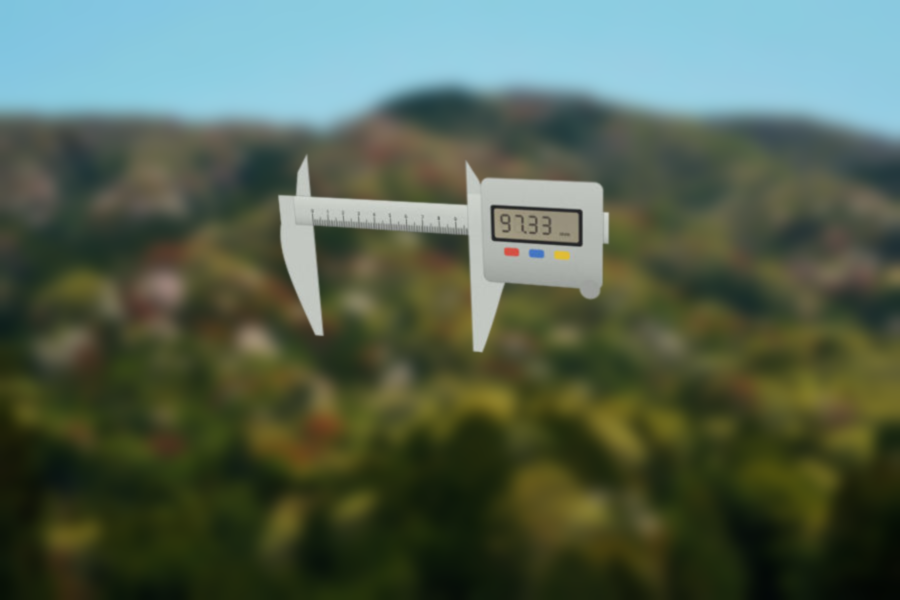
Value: 97.33
